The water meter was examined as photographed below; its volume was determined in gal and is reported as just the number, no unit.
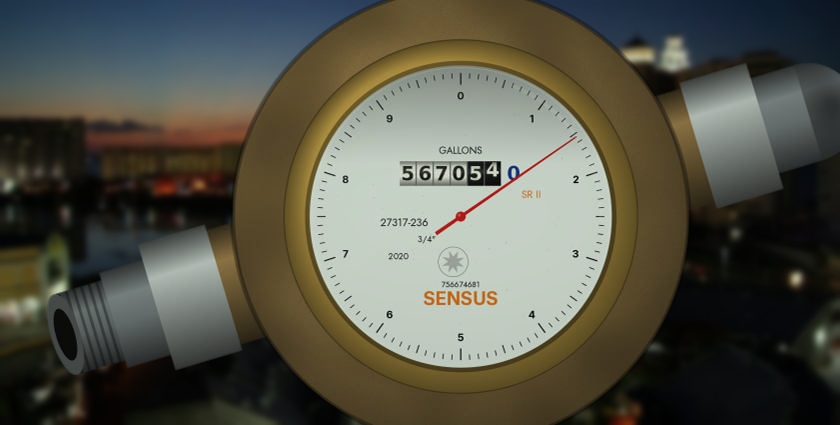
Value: 5670541.5
